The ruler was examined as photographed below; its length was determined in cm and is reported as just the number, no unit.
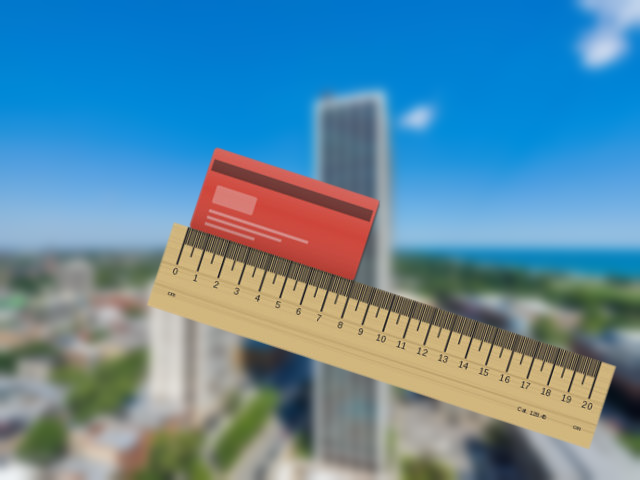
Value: 8
